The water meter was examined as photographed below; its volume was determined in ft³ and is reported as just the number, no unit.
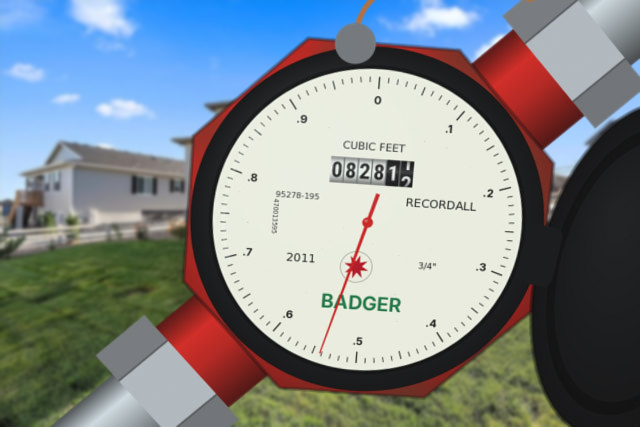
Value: 82811.54
